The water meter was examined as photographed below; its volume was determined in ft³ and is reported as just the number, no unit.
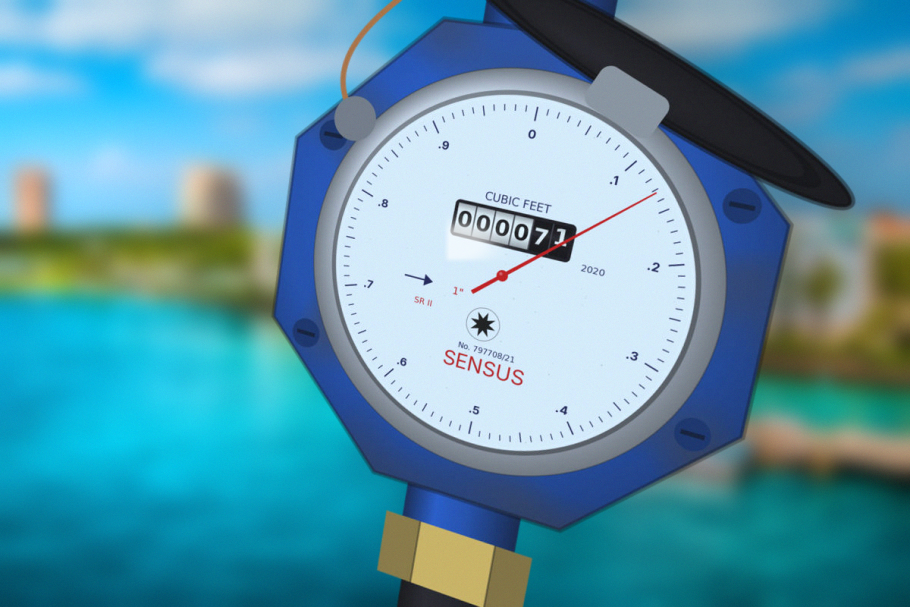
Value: 71.13
